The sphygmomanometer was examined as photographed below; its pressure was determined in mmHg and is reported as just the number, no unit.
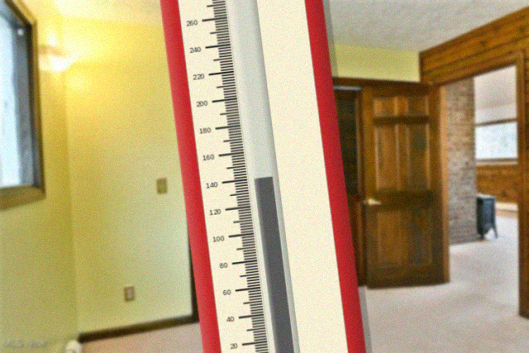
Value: 140
